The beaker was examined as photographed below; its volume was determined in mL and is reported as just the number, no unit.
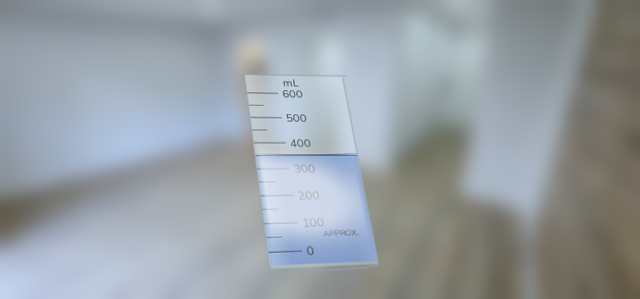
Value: 350
